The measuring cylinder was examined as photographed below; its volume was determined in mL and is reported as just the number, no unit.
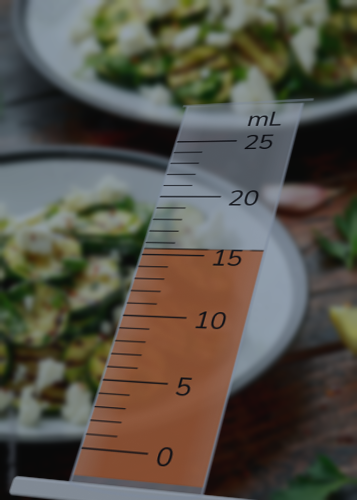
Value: 15.5
